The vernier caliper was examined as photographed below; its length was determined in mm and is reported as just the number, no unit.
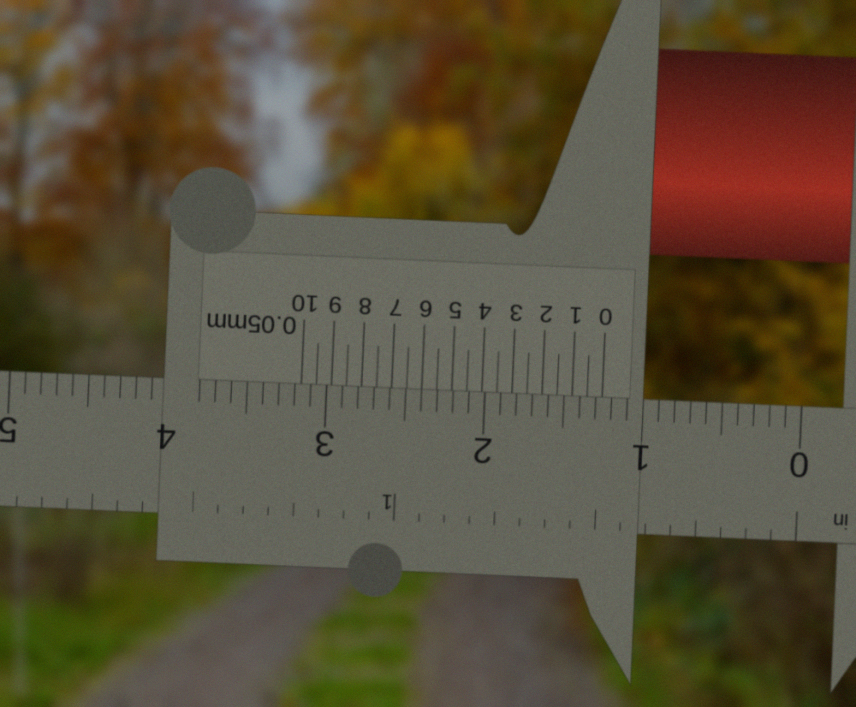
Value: 12.6
